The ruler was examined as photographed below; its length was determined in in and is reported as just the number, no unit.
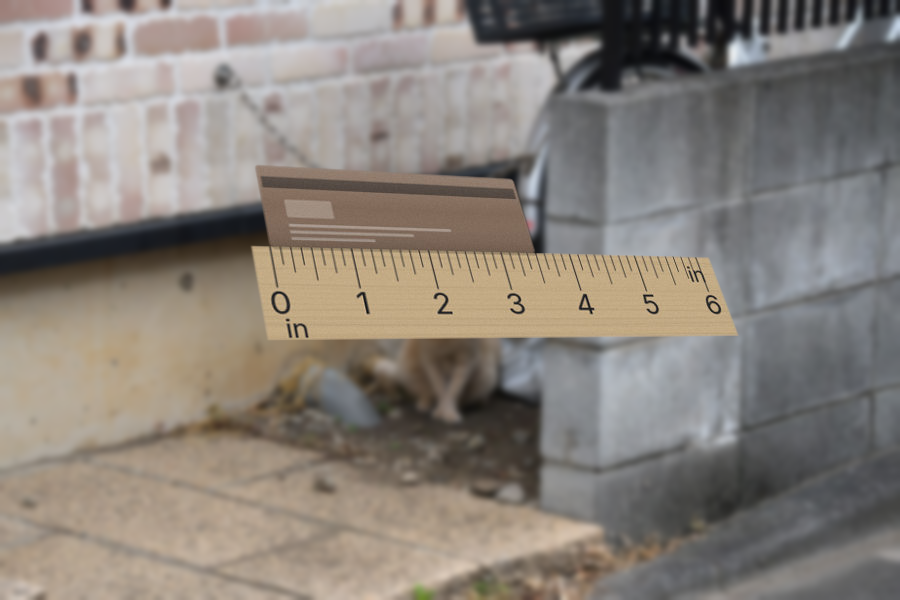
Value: 3.5
